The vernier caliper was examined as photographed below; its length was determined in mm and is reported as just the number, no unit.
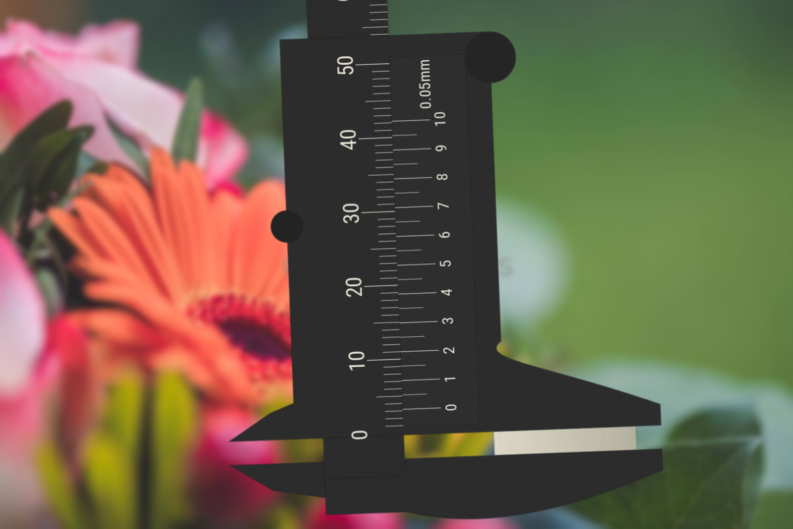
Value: 3.2
